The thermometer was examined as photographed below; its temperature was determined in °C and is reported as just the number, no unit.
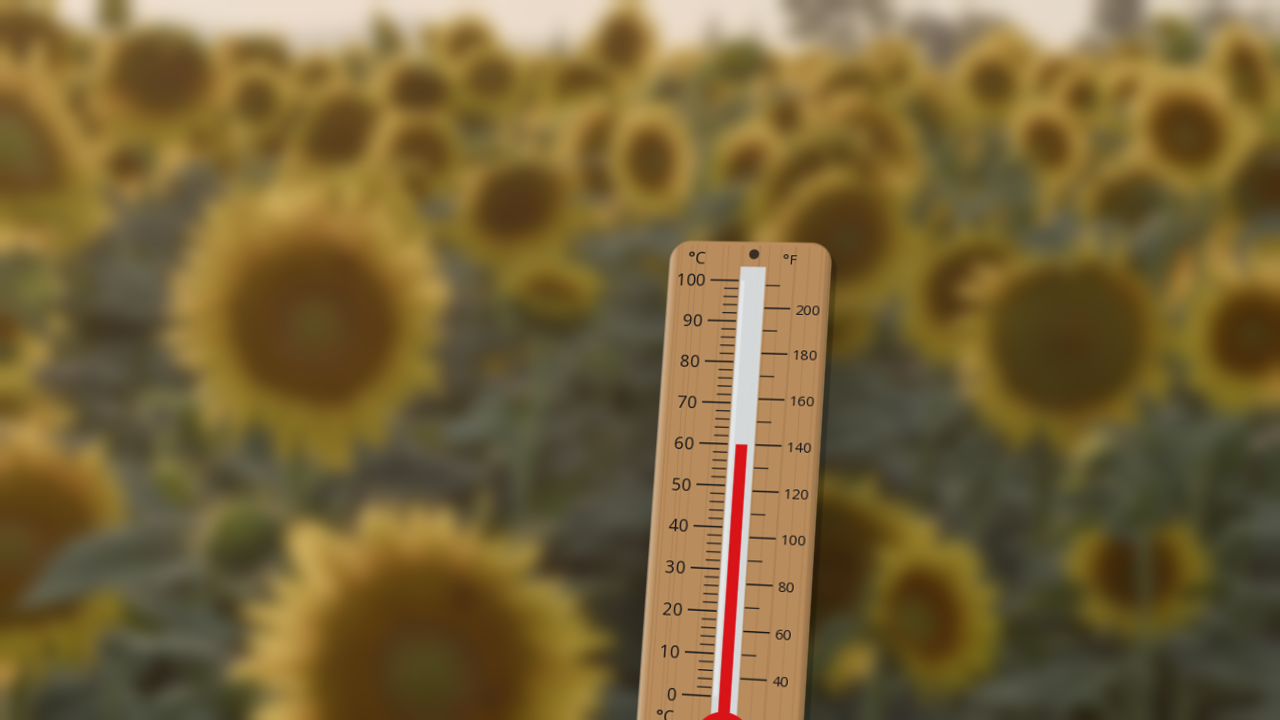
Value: 60
